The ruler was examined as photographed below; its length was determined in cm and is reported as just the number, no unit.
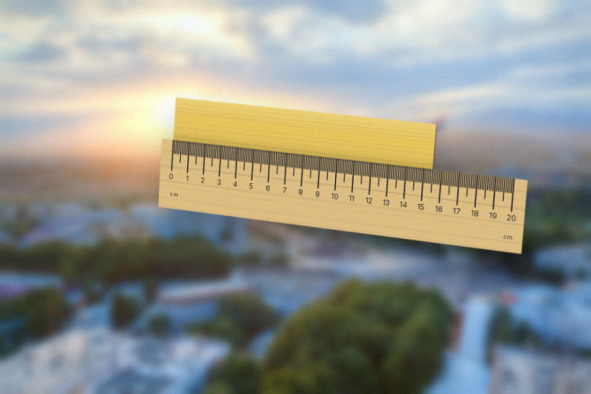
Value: 15.5
